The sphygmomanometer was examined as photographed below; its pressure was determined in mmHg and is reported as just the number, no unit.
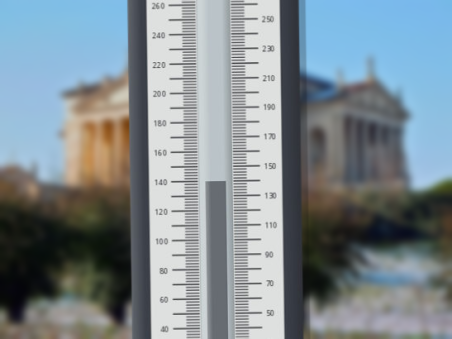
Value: 140
